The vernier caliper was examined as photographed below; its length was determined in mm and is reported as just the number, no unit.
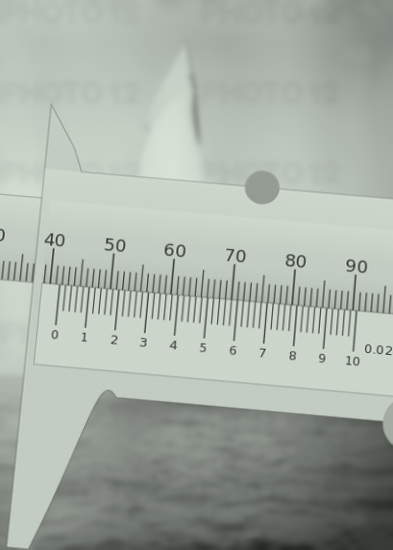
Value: 41.6
